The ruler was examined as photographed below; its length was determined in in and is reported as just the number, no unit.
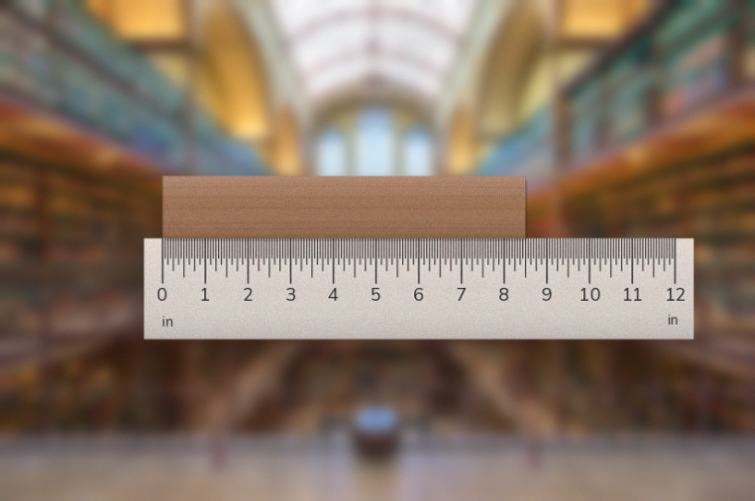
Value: 8.5
